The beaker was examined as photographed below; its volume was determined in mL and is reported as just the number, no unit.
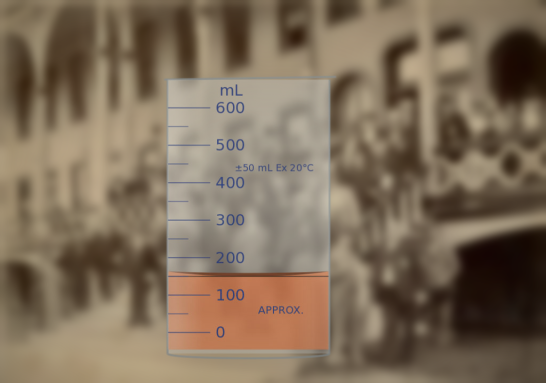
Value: 150
